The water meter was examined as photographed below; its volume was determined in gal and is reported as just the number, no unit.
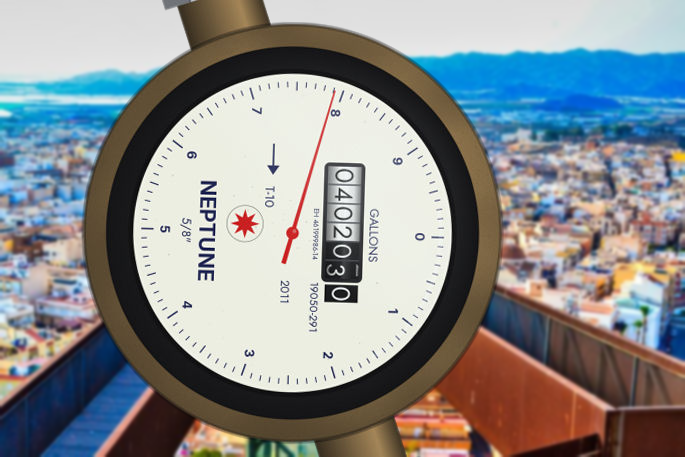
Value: 402027.9
